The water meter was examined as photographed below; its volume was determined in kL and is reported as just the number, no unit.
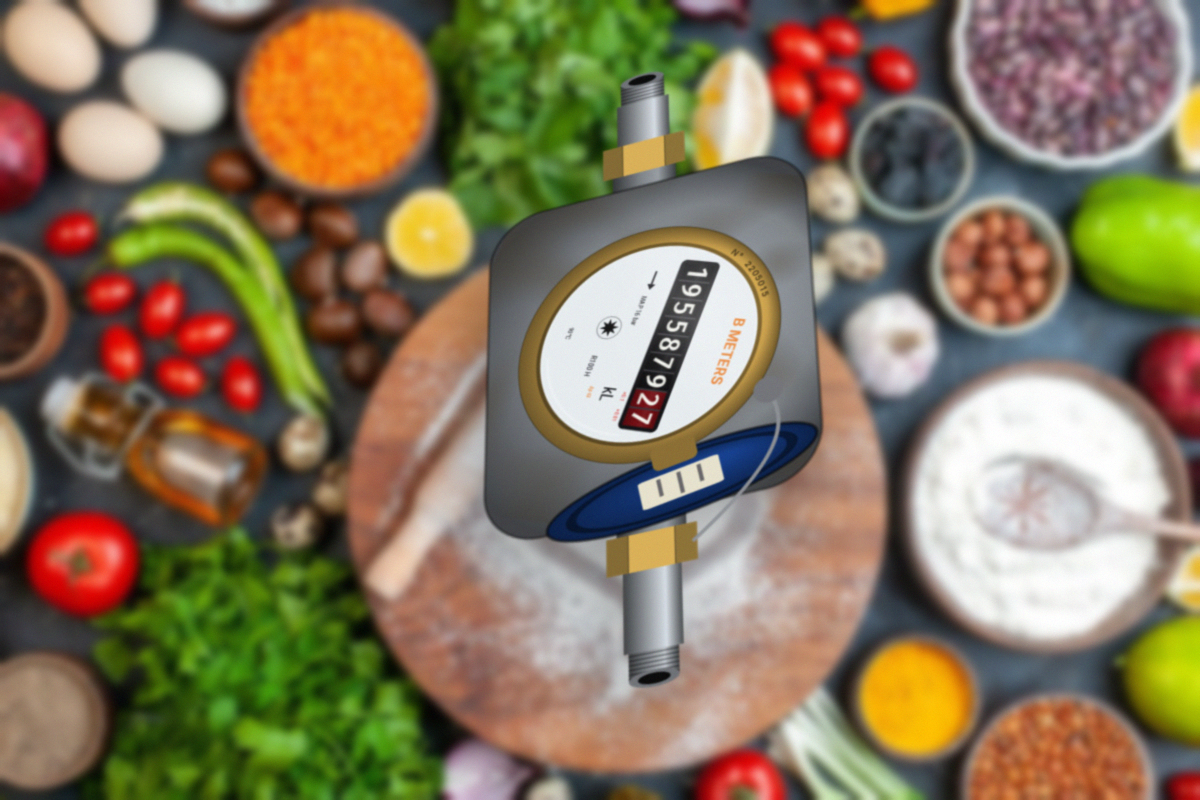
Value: 1955879.27
